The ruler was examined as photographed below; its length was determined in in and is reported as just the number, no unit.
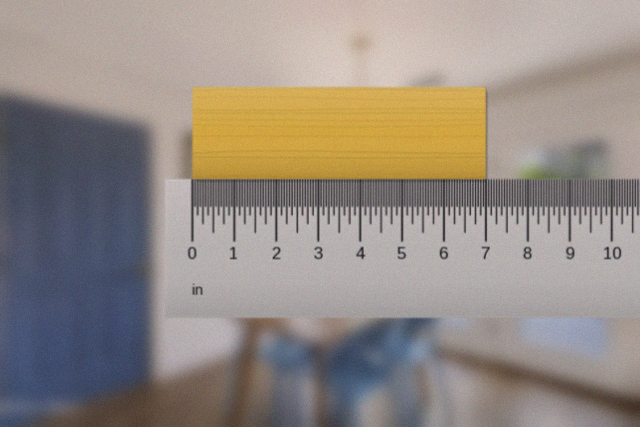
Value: 7
